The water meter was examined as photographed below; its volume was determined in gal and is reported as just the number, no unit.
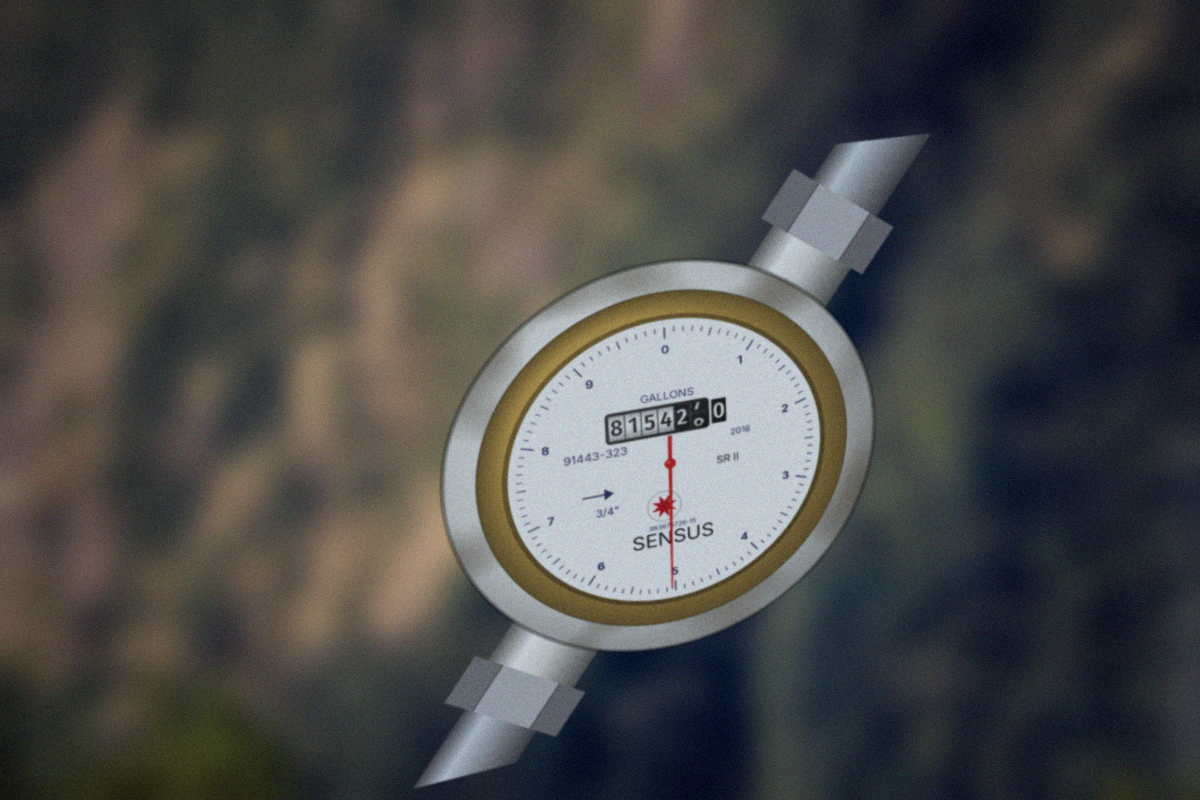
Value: 8154275.0
